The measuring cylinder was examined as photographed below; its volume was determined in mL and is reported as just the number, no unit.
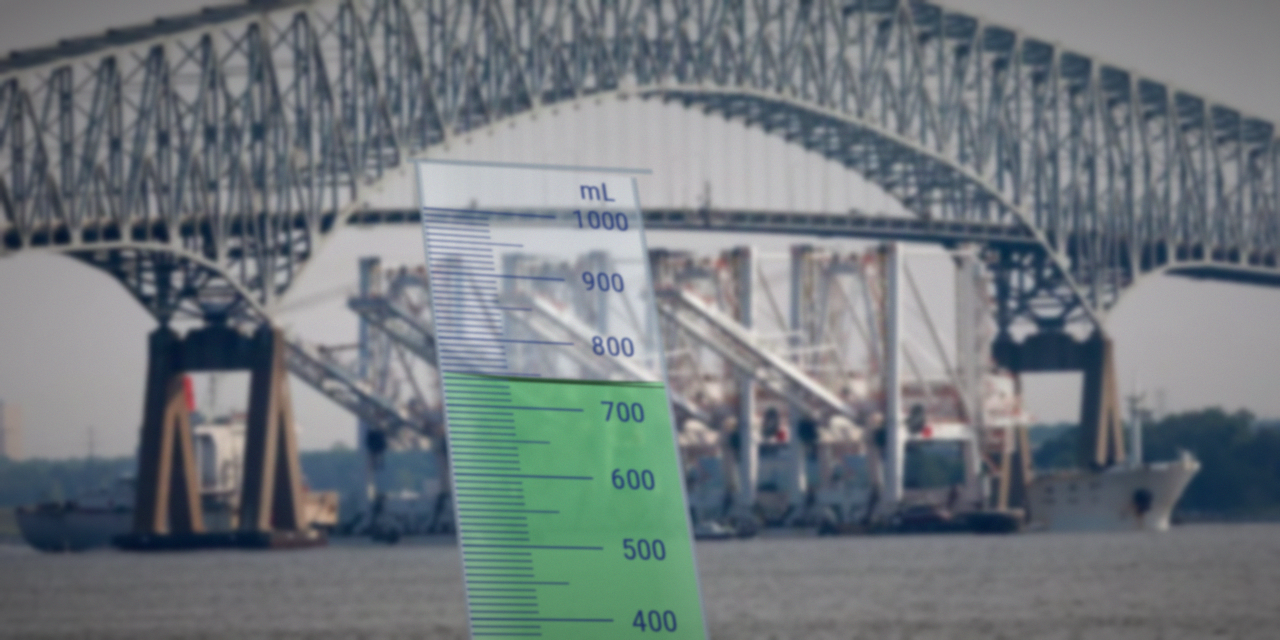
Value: 740
